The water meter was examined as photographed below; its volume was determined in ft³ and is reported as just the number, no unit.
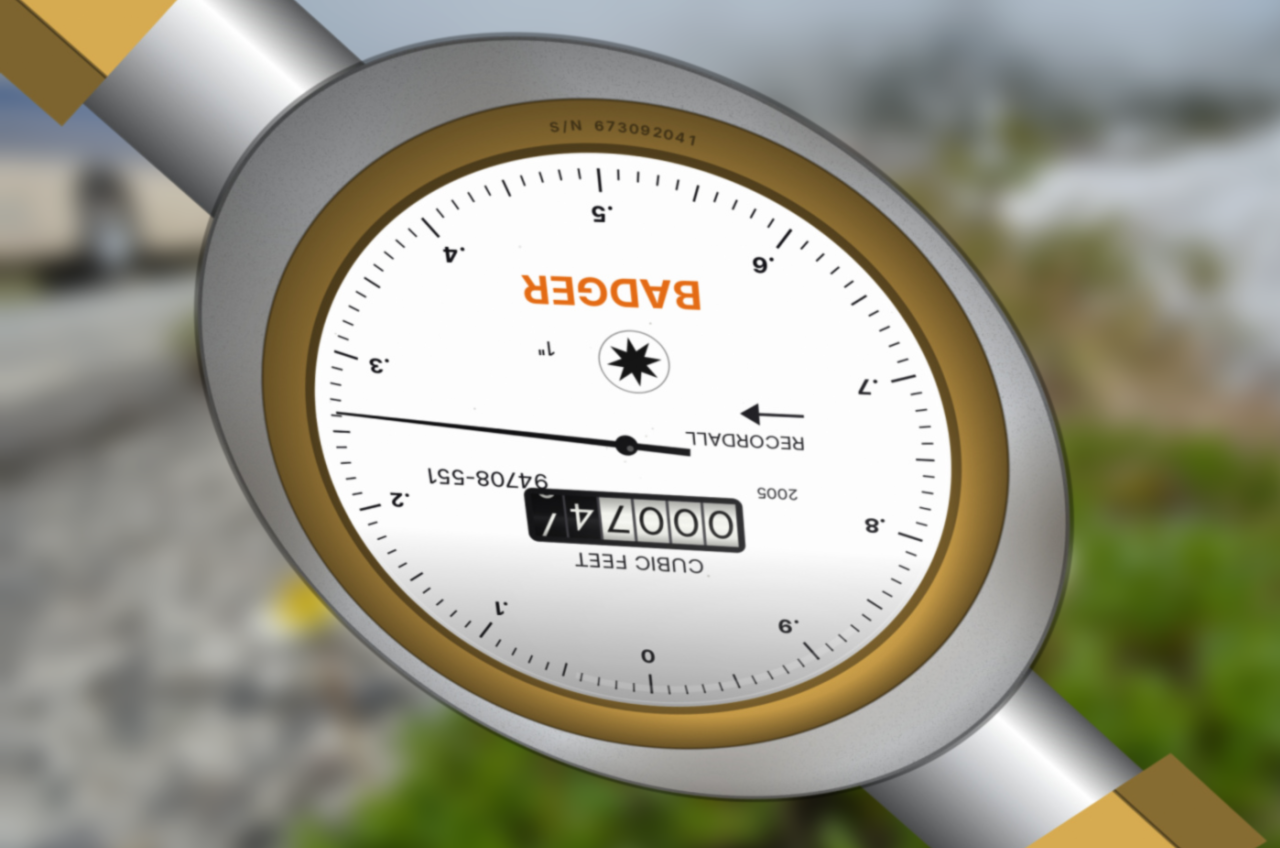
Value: 747.26
